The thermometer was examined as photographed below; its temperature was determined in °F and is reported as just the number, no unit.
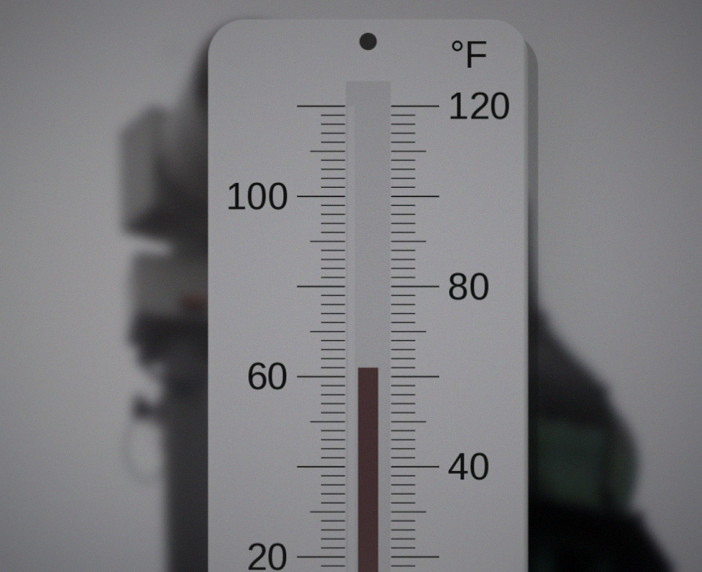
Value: 62
